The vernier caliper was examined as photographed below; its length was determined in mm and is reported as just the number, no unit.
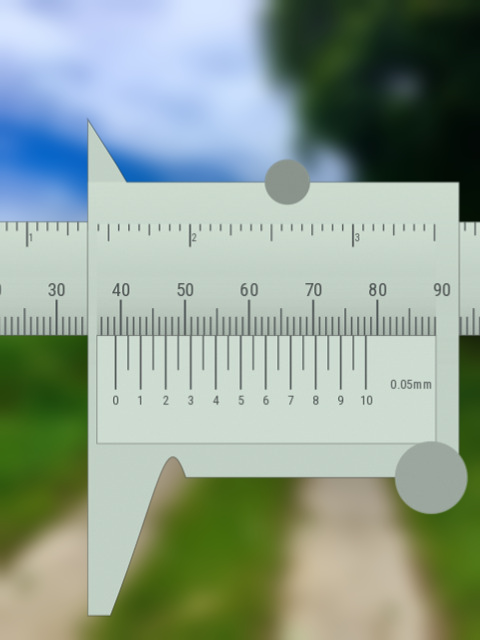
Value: 39.2
